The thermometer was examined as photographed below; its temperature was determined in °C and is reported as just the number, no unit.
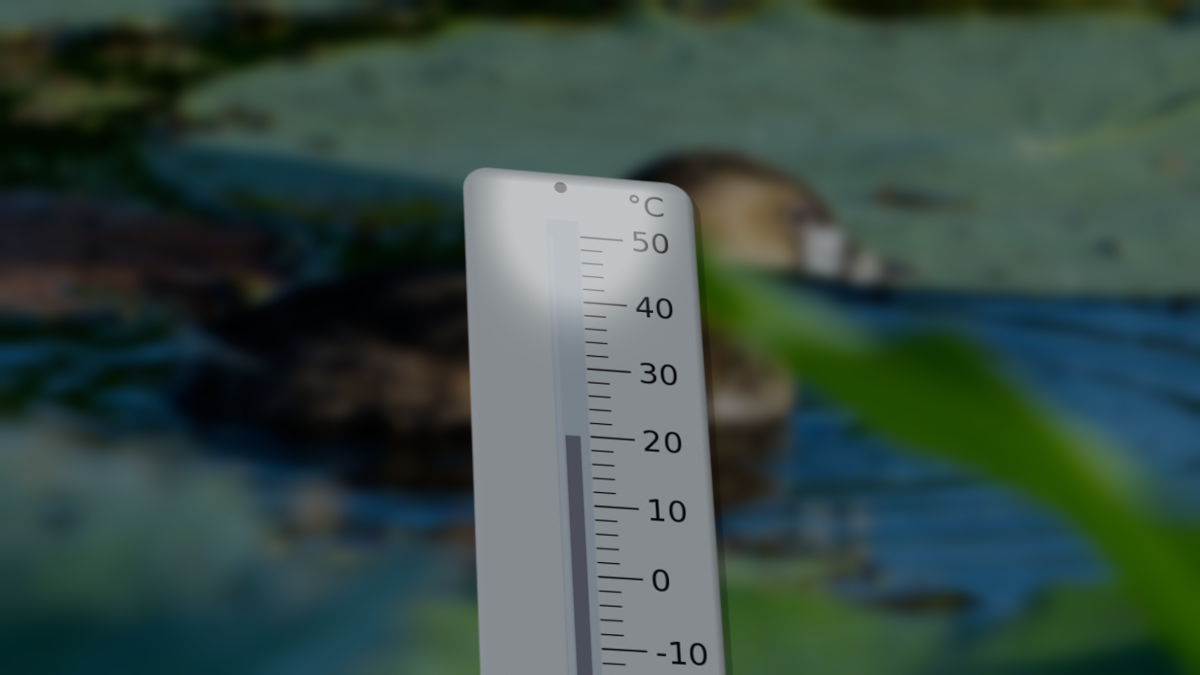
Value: 20
